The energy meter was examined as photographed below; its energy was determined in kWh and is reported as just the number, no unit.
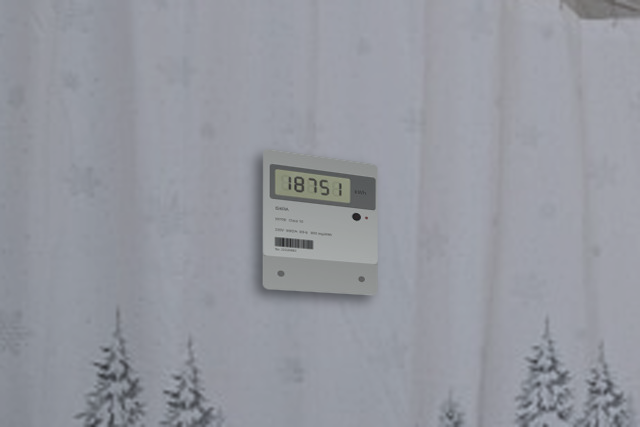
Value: 18751
